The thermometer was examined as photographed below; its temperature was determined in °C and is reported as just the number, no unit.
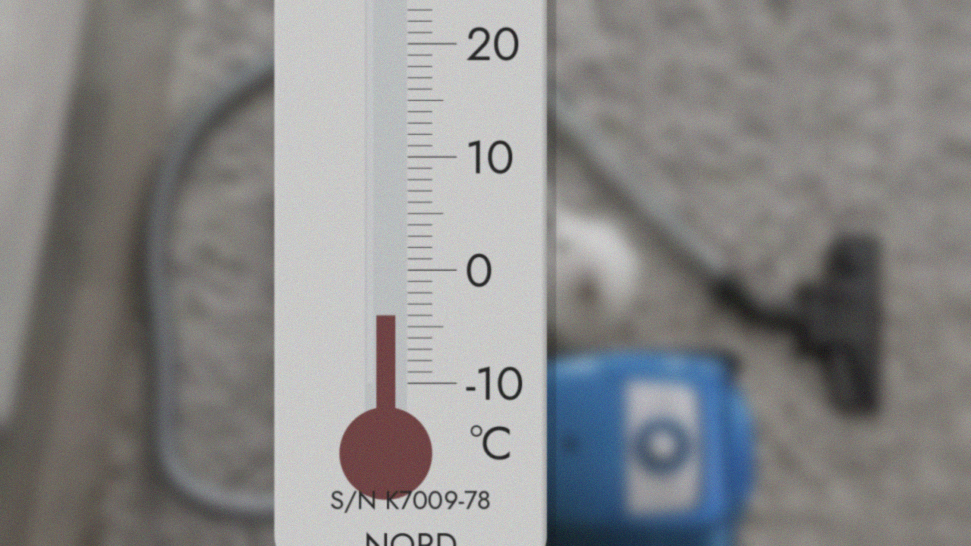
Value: -4
